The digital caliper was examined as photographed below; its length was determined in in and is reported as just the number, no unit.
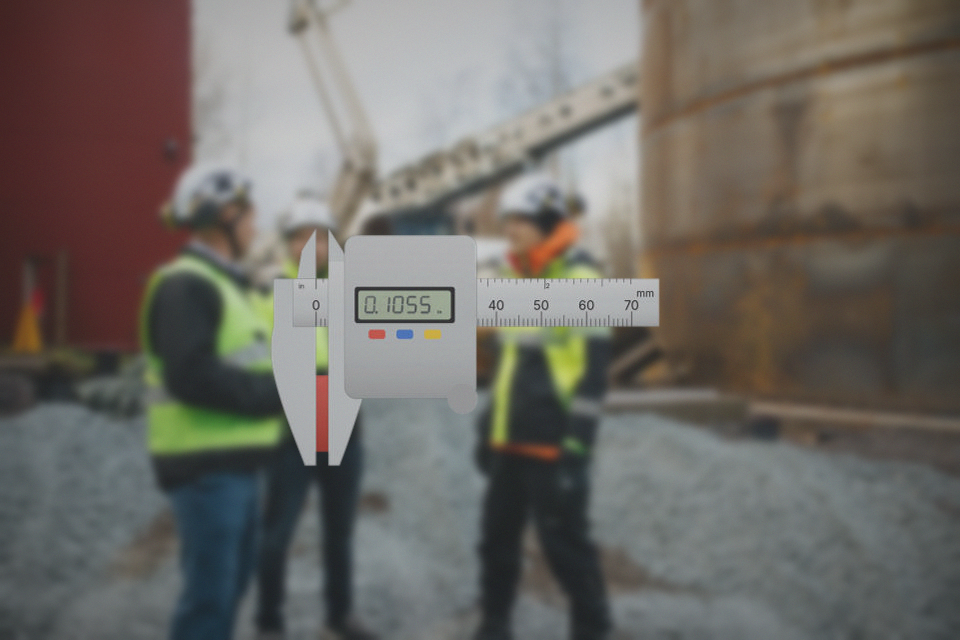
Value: 0.1055
